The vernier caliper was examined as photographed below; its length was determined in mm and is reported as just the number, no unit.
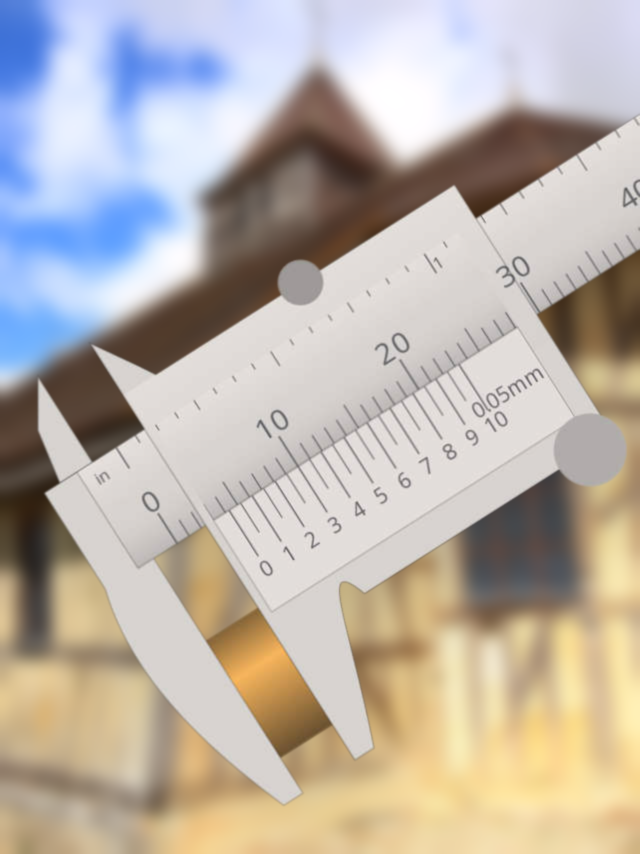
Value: 4.3
